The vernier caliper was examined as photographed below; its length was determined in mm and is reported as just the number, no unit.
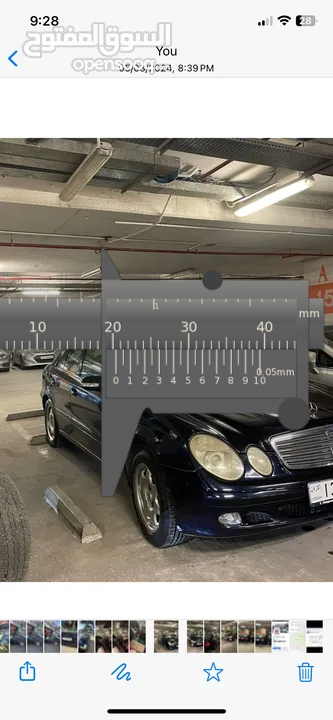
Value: 20.4
